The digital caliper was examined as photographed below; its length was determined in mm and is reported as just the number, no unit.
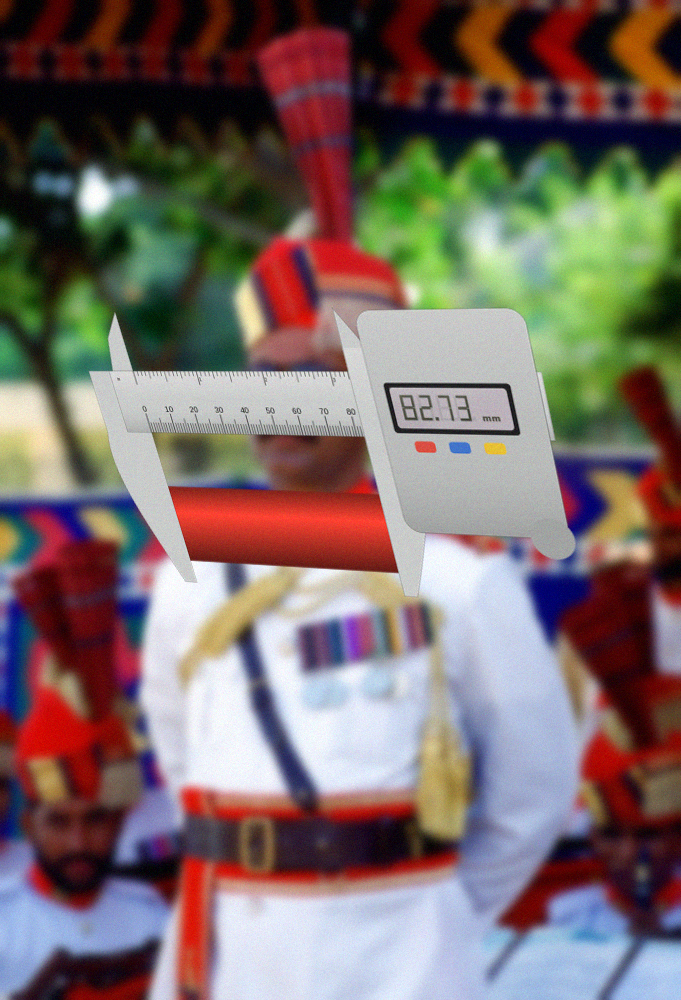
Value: 82.73
